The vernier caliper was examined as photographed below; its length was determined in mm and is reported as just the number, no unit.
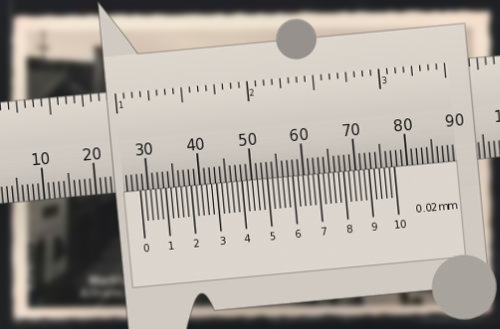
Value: 28.5
